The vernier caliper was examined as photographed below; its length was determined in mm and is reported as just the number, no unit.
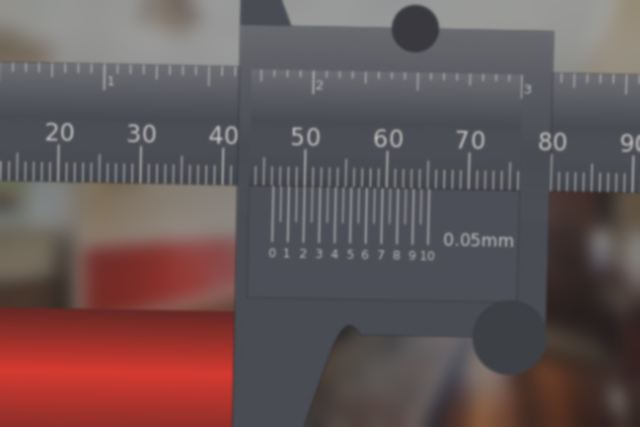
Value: 46.2
